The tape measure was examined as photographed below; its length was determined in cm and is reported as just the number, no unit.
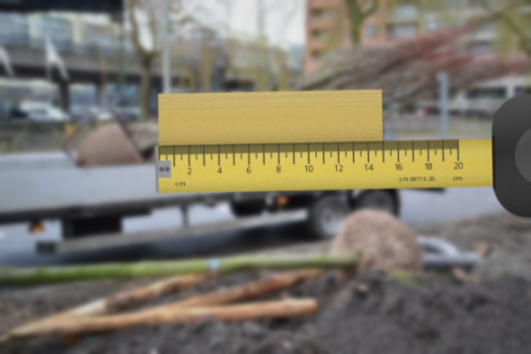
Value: 15
